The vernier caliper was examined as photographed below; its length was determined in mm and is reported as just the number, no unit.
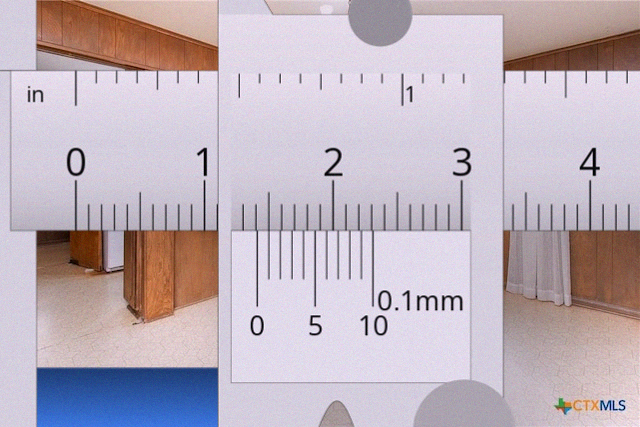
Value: 14.1
